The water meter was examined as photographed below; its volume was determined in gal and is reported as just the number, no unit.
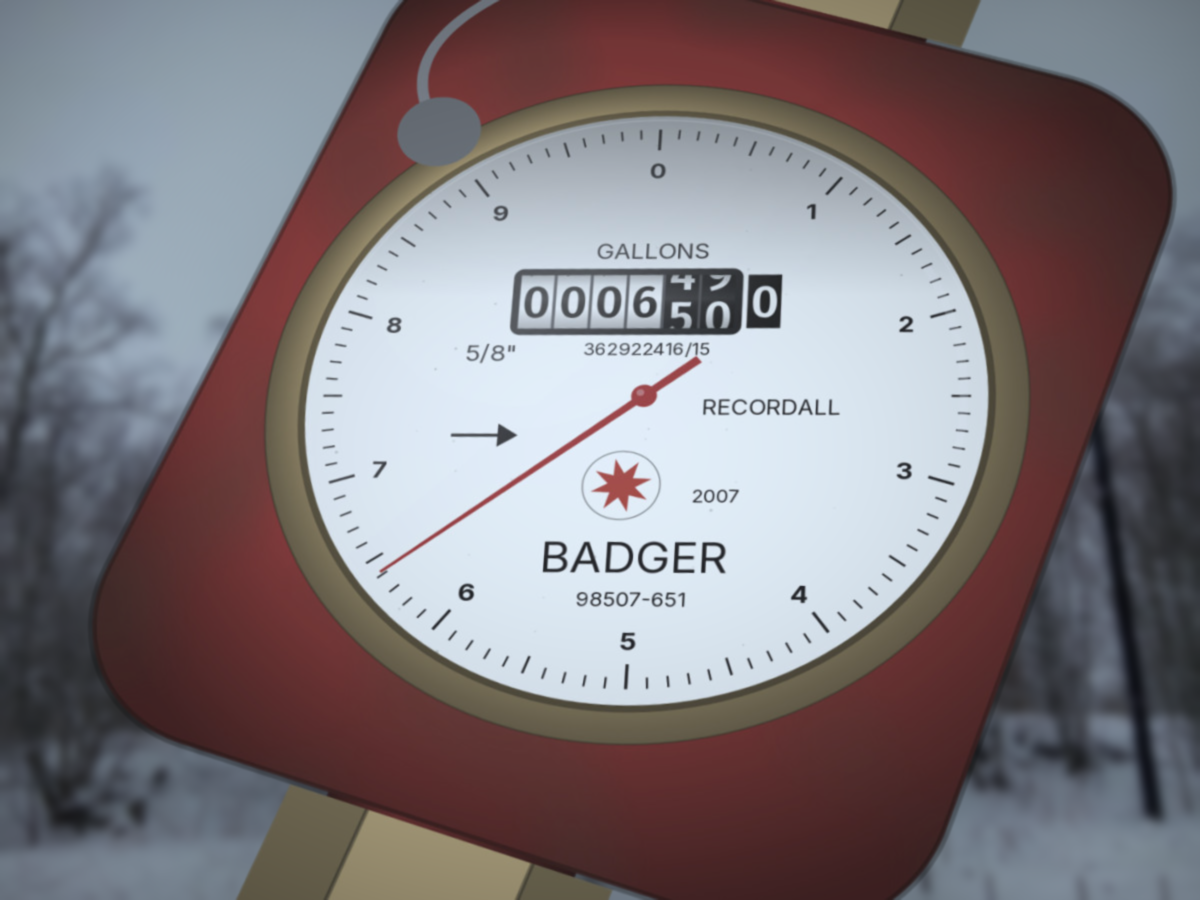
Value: 6496.4
